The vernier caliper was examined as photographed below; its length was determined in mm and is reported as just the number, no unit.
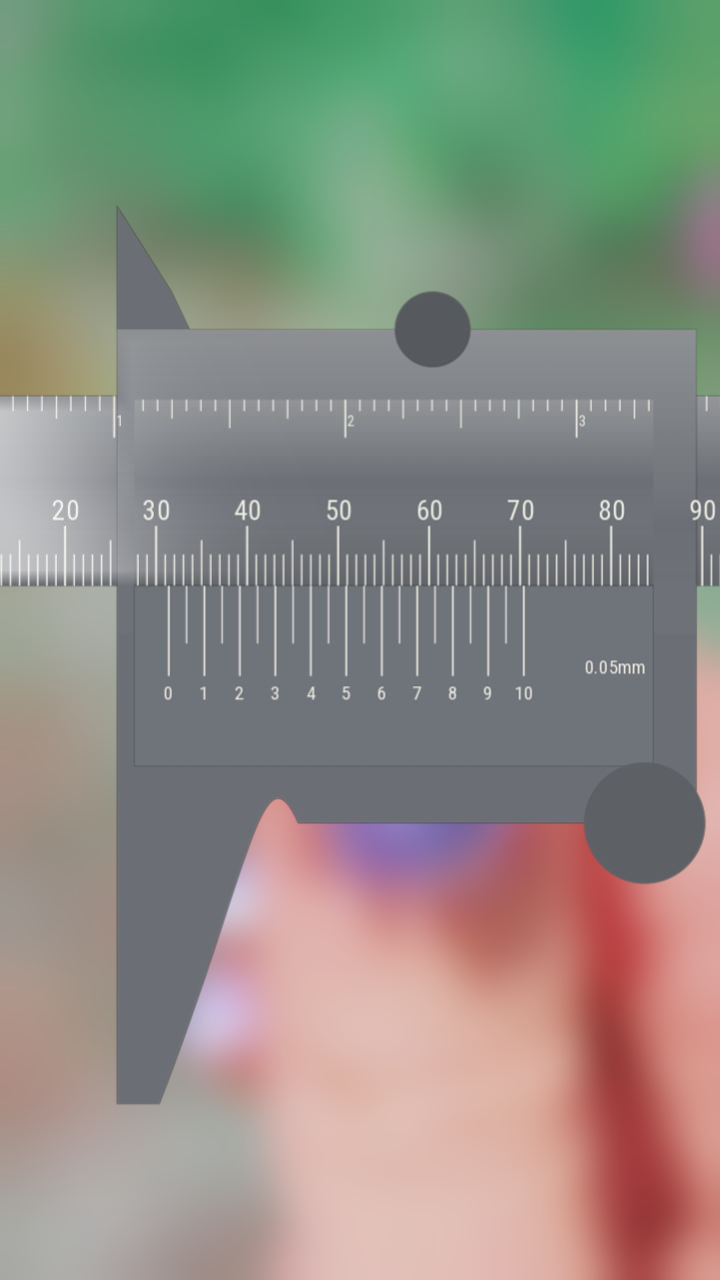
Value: 31.4
